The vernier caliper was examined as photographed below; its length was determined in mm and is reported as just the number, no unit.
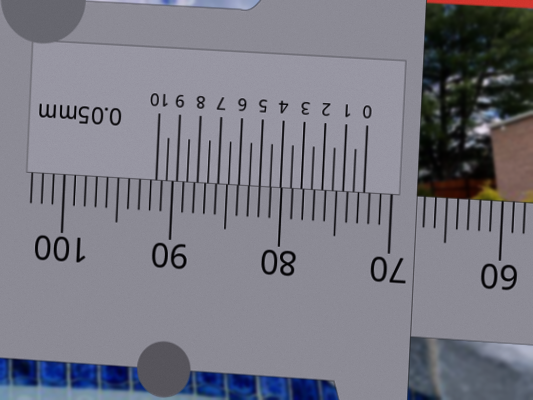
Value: 72.5
